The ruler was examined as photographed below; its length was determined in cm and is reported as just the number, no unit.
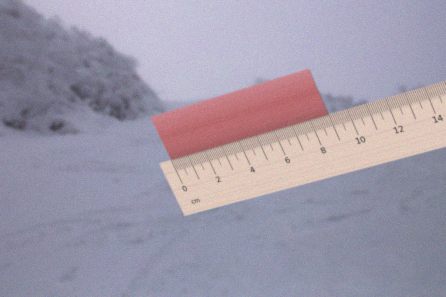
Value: 9
